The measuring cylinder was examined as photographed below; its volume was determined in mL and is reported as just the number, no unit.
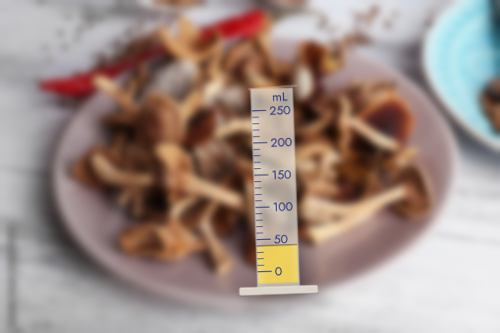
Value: 40
